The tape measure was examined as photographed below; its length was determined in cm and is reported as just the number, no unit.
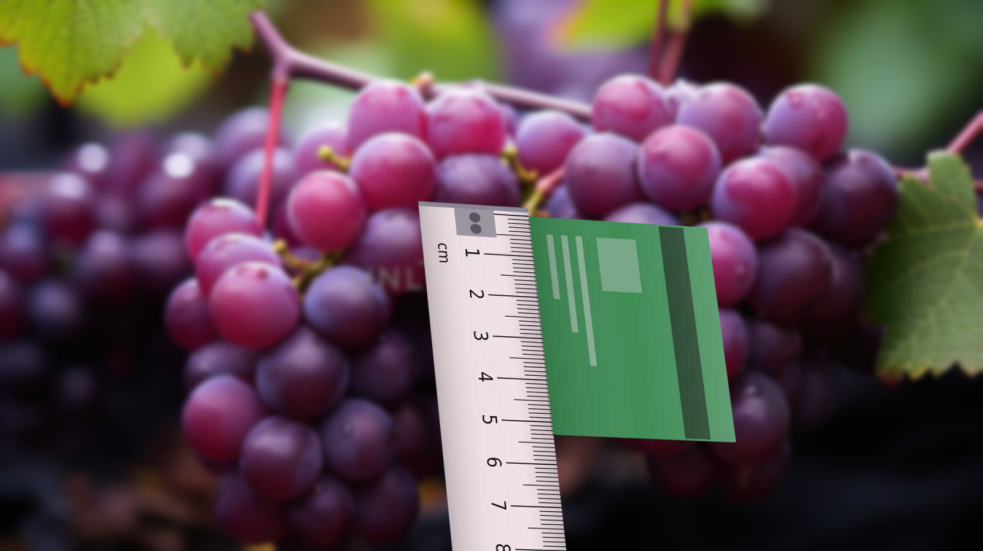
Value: 5.3
